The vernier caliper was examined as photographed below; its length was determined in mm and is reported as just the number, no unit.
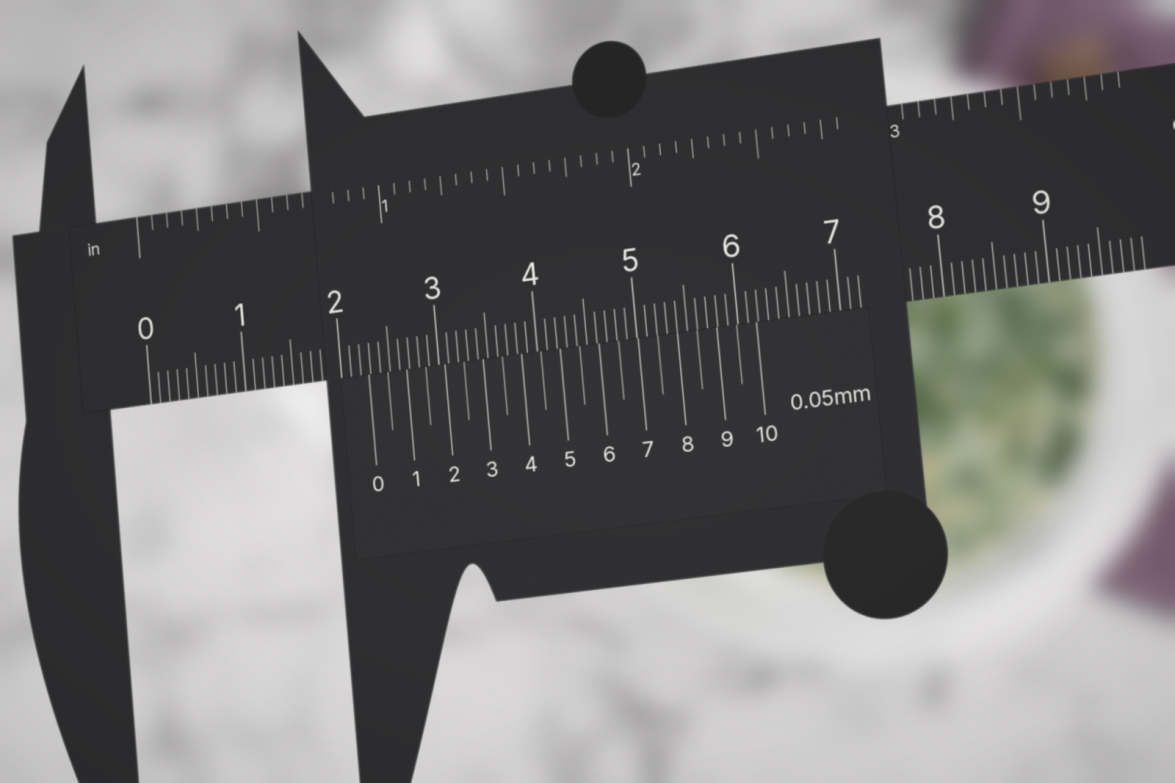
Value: 22.8
